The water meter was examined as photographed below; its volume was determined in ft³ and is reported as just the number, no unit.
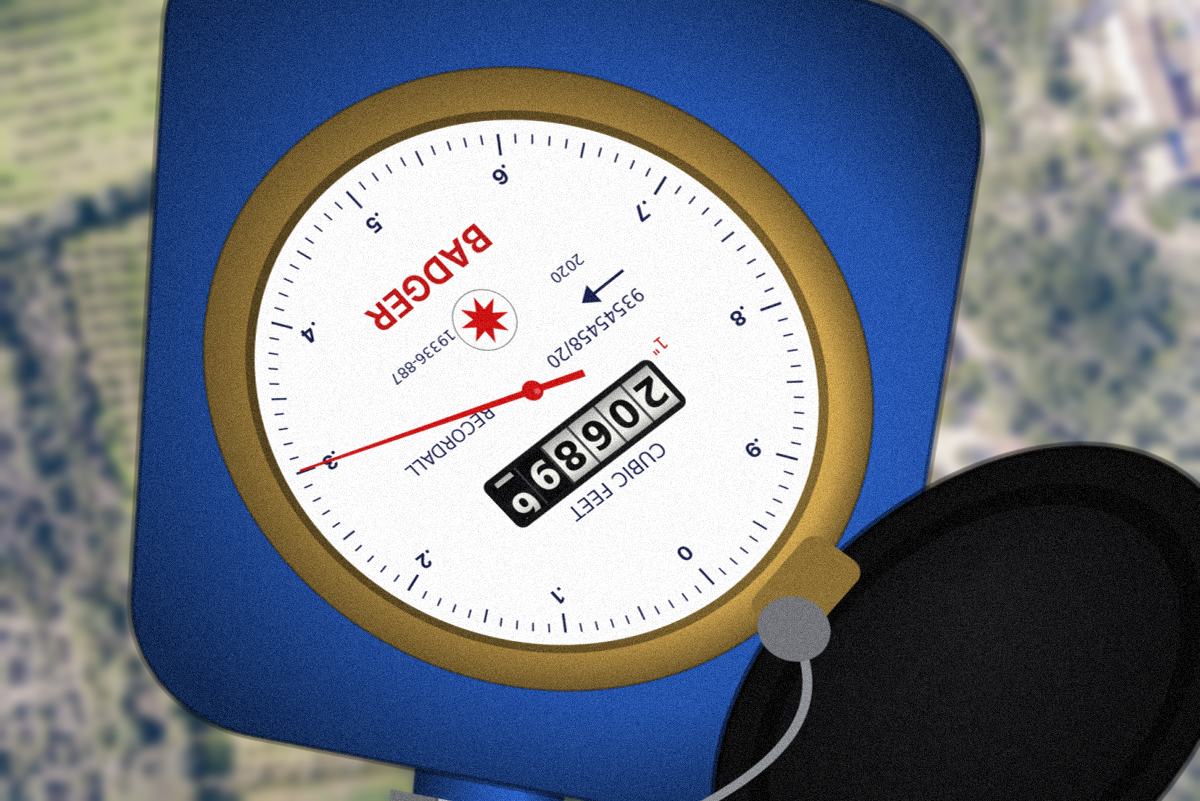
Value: 206896.30
